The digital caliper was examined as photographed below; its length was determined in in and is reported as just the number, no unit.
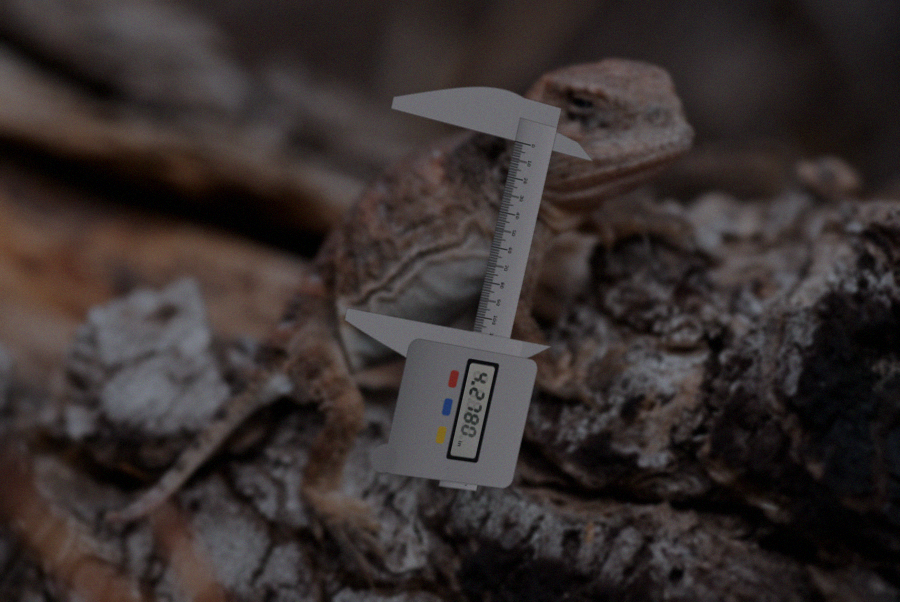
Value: 4.2780
